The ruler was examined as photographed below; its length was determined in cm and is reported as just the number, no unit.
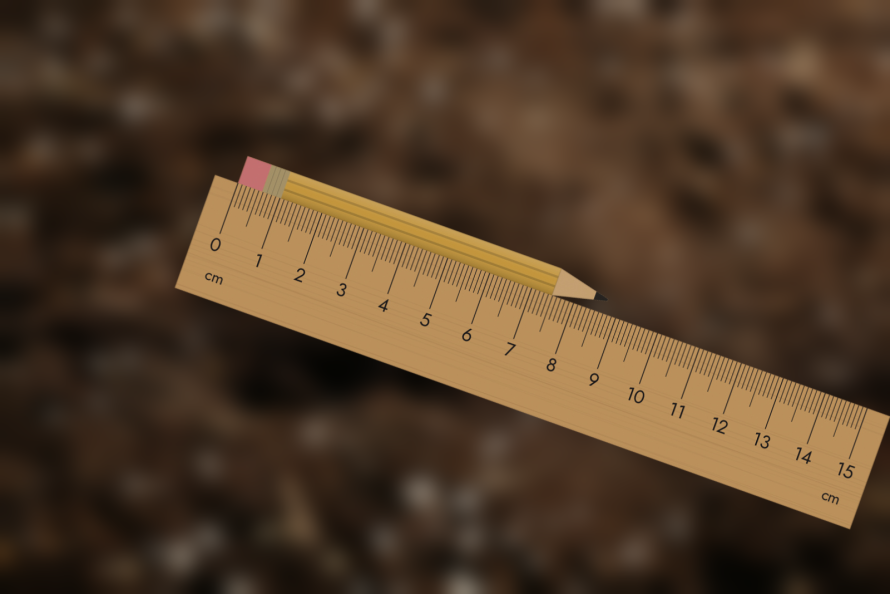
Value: 8.7
